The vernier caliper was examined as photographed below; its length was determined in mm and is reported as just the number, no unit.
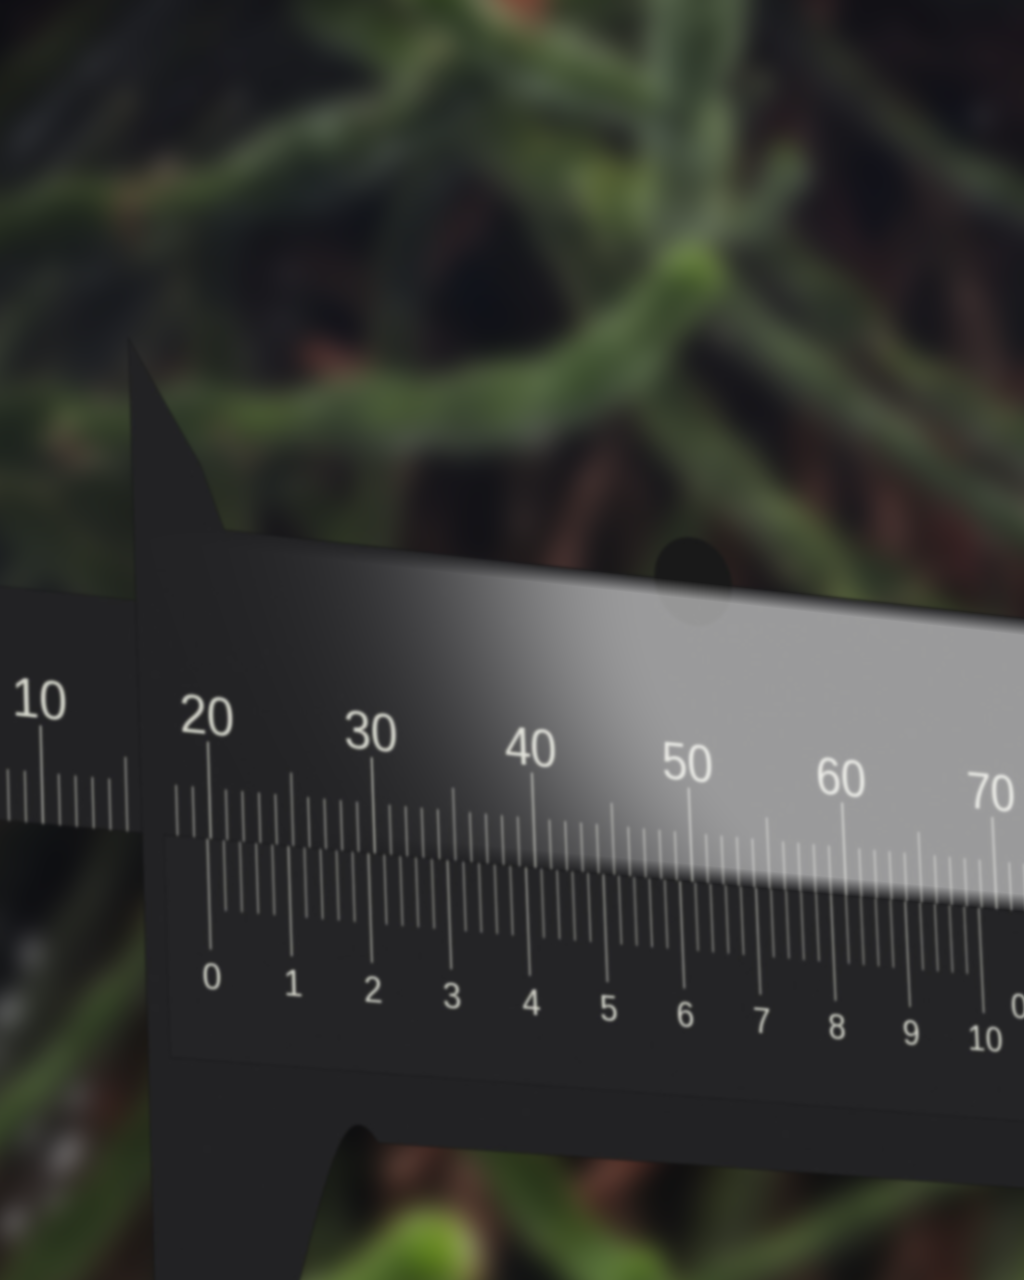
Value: 19.8
